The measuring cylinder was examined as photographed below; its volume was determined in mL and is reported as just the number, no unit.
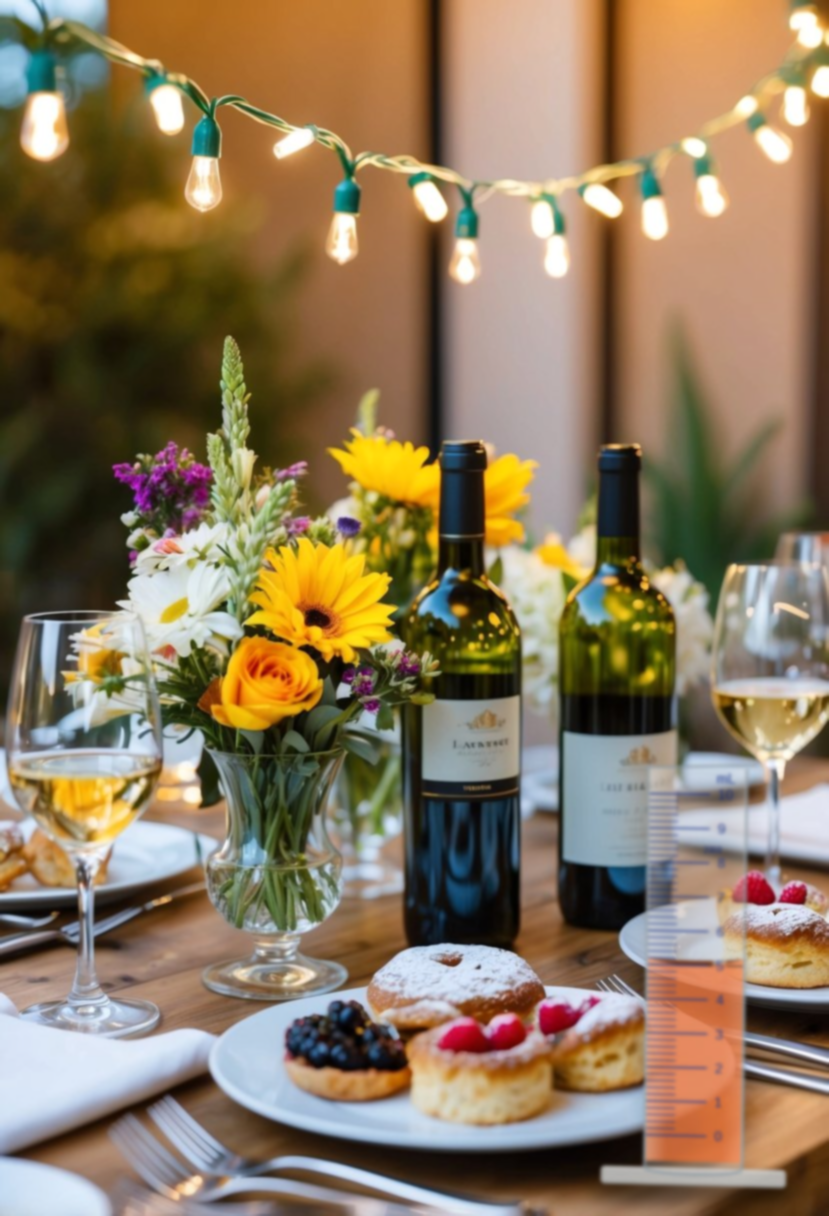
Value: 5
